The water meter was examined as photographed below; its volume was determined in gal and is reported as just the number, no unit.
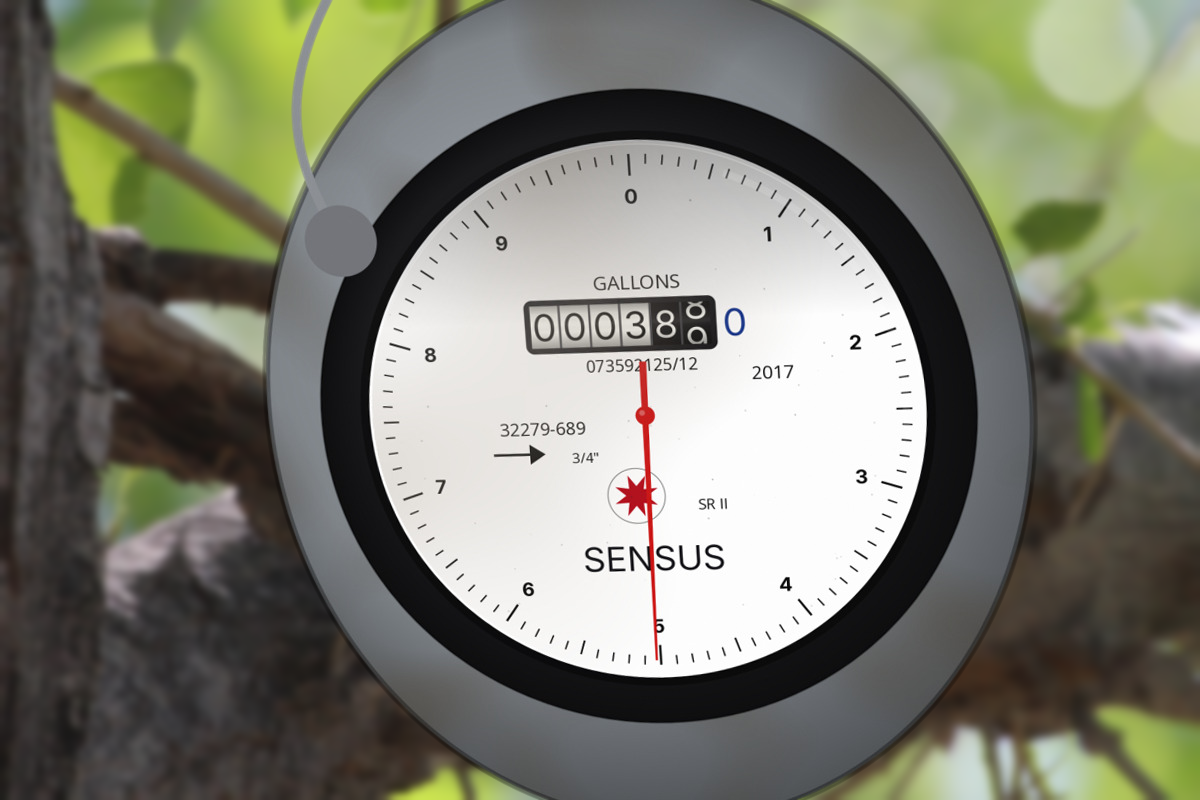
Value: 3885.0
